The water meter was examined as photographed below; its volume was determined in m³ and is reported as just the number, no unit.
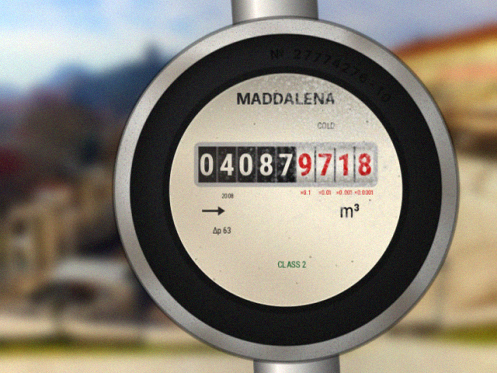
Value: 4087.9718
